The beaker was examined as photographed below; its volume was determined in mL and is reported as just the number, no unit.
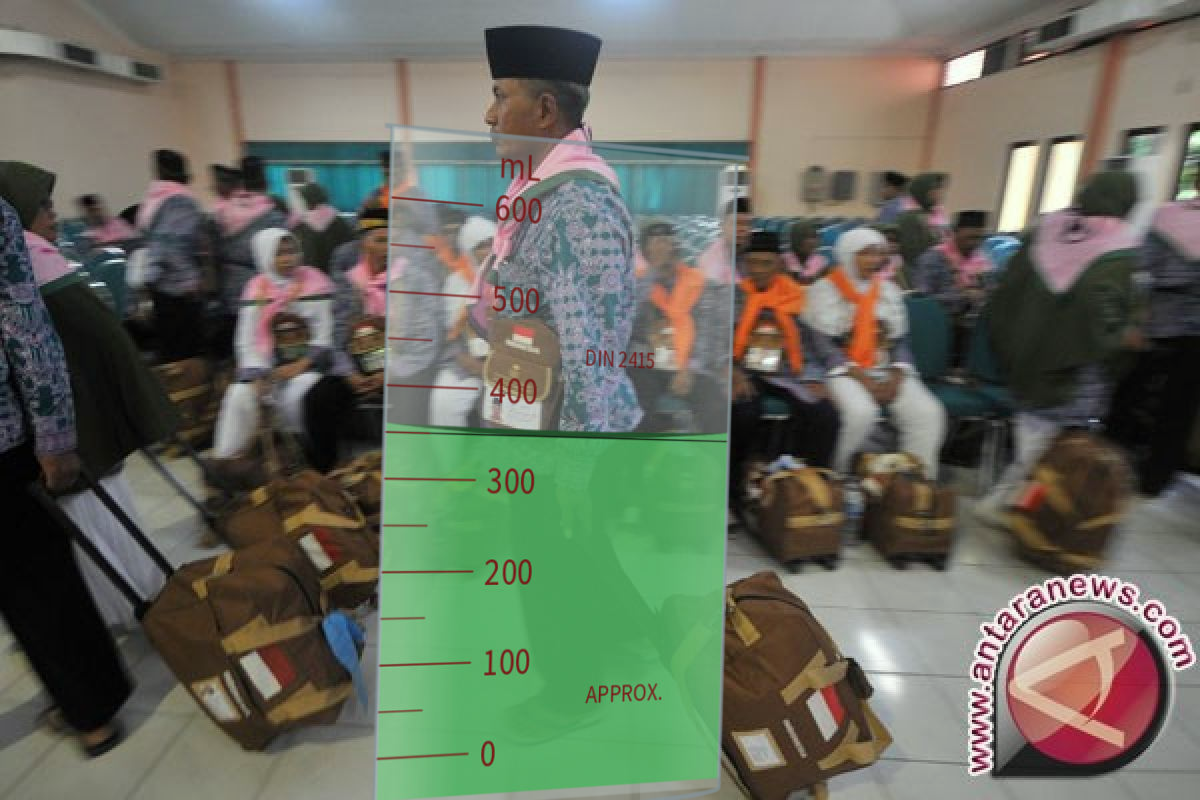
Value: 350
